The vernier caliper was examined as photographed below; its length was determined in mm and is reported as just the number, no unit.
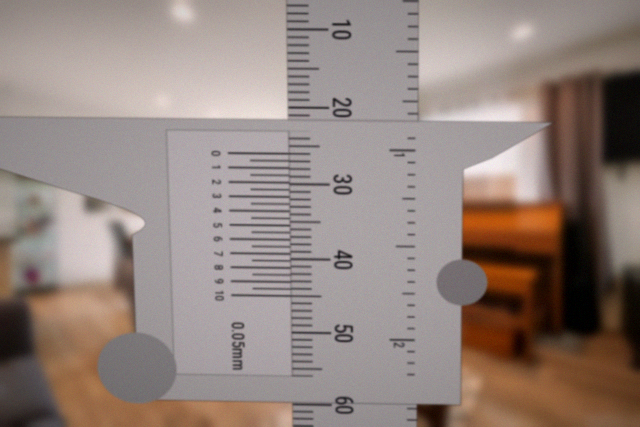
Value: 26.0
